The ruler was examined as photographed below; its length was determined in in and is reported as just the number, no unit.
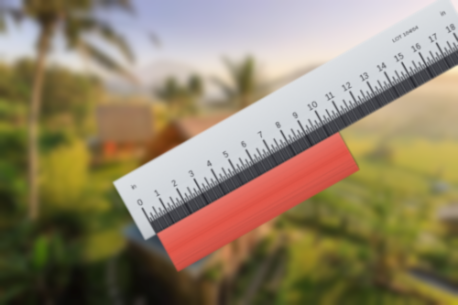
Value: 10.5
